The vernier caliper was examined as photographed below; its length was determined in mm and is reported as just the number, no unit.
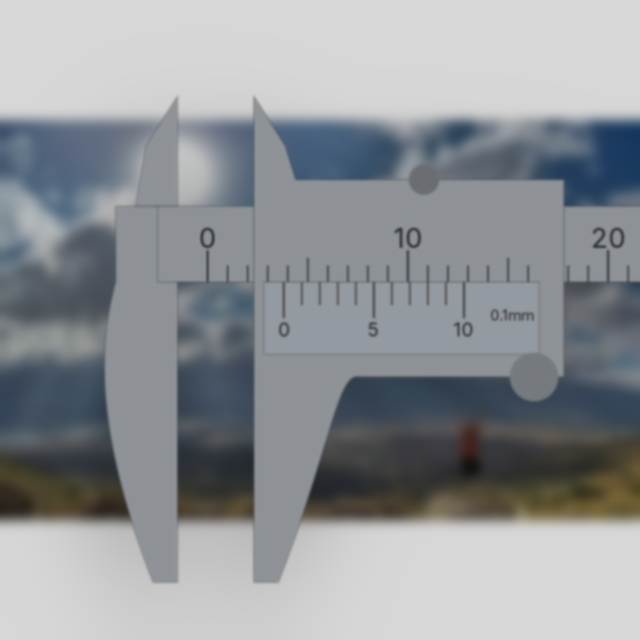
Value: 3.8
